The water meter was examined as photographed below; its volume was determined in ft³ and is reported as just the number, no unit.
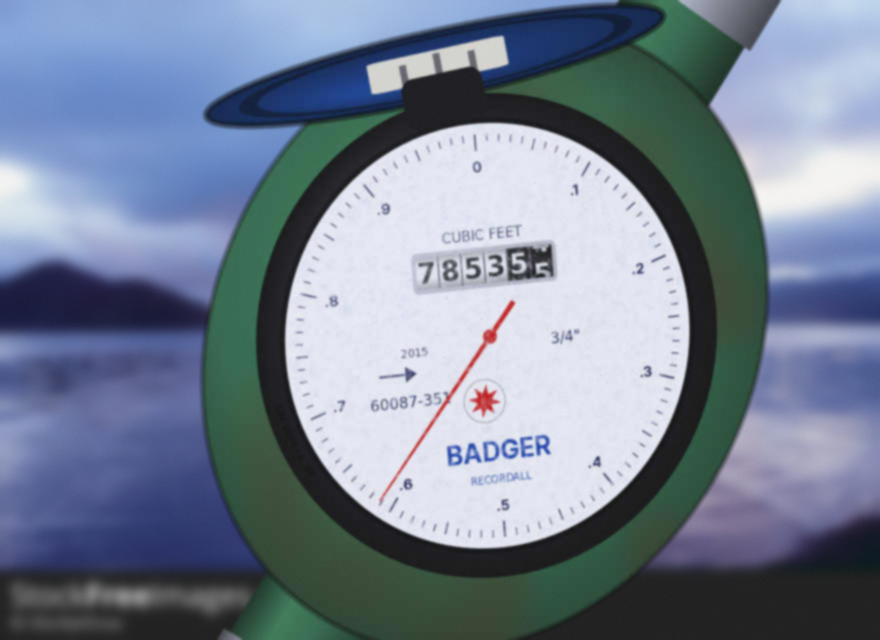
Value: 785354.61
